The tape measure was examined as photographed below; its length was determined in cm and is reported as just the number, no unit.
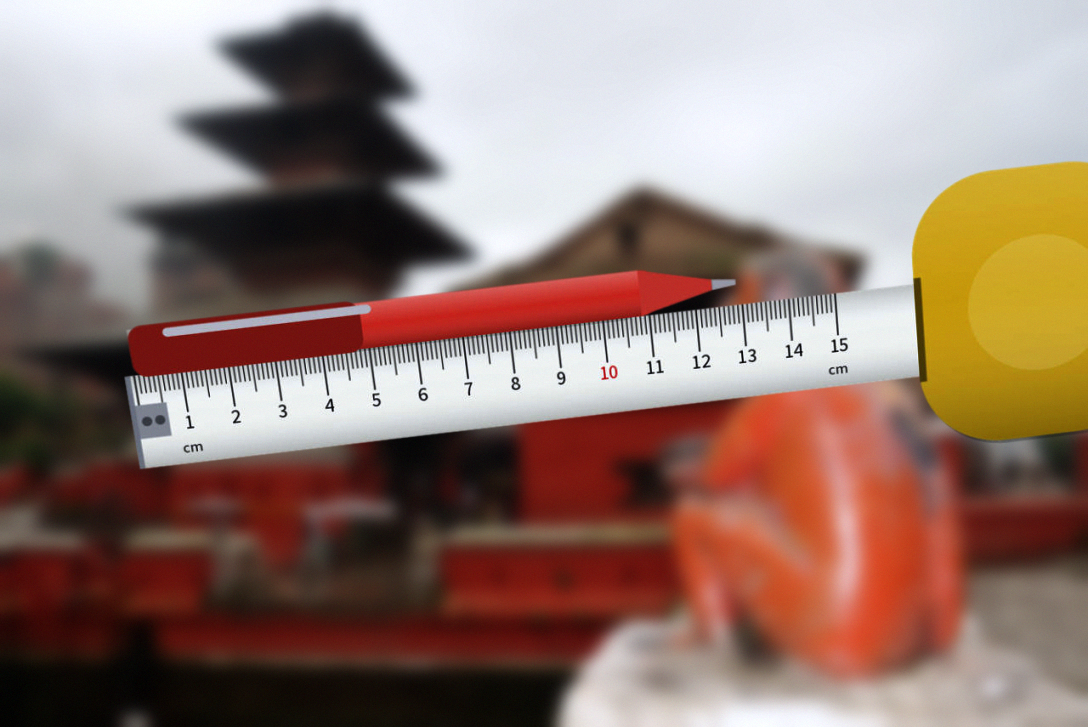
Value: 12.9
